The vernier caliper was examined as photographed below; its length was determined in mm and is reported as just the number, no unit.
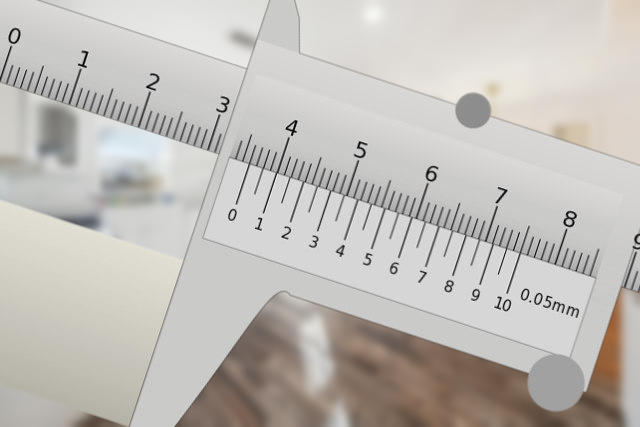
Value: 36.0
